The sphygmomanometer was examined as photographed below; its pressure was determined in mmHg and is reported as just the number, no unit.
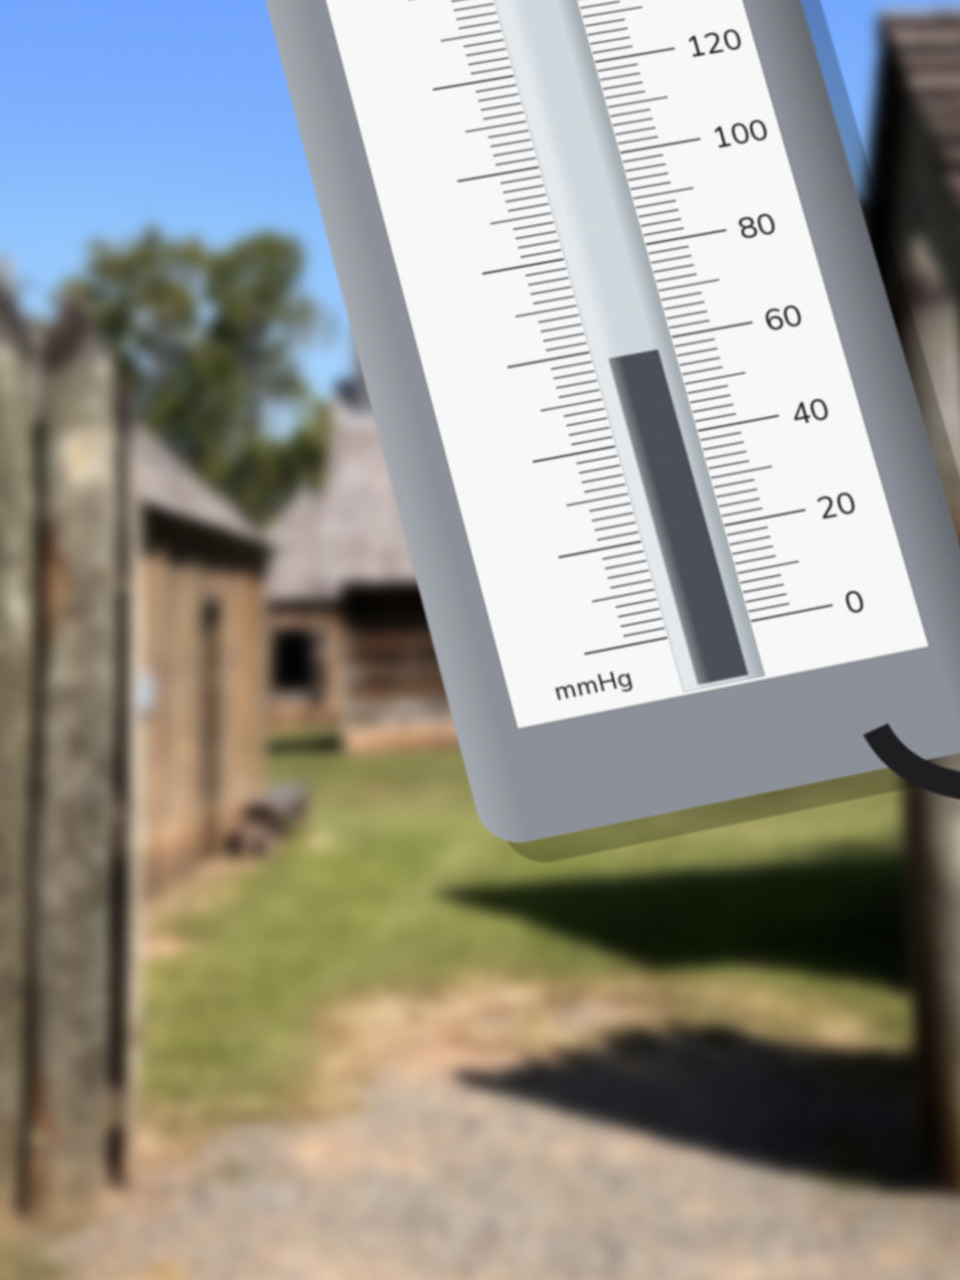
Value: 58
